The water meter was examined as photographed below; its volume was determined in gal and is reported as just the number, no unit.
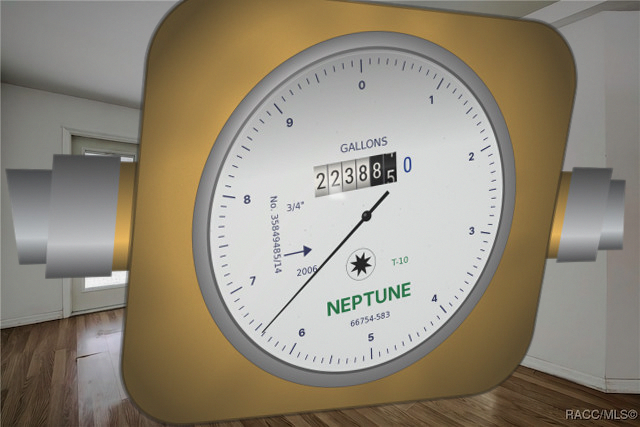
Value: 2238846.4
